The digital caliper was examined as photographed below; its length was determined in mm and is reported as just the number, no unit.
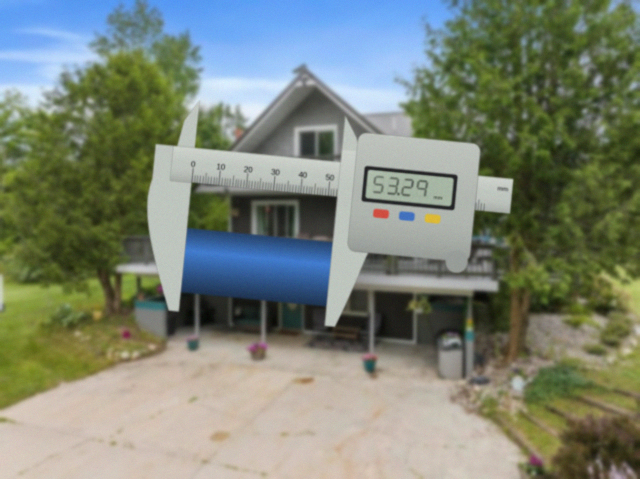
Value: 53.29
